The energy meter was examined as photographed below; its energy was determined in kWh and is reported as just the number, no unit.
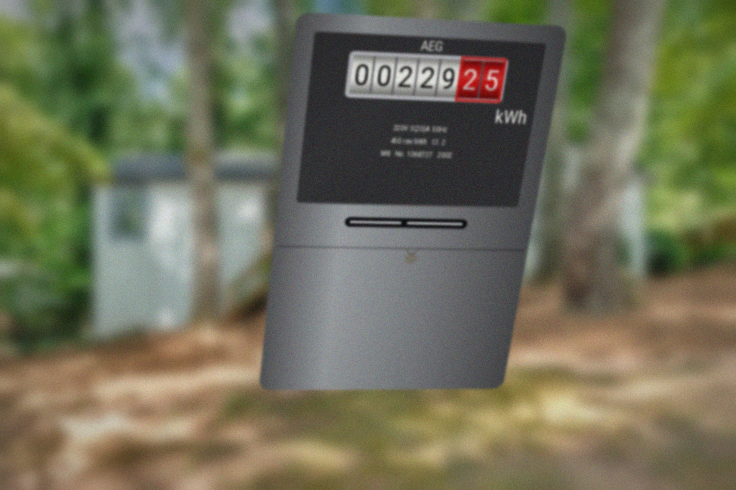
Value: 229.25
